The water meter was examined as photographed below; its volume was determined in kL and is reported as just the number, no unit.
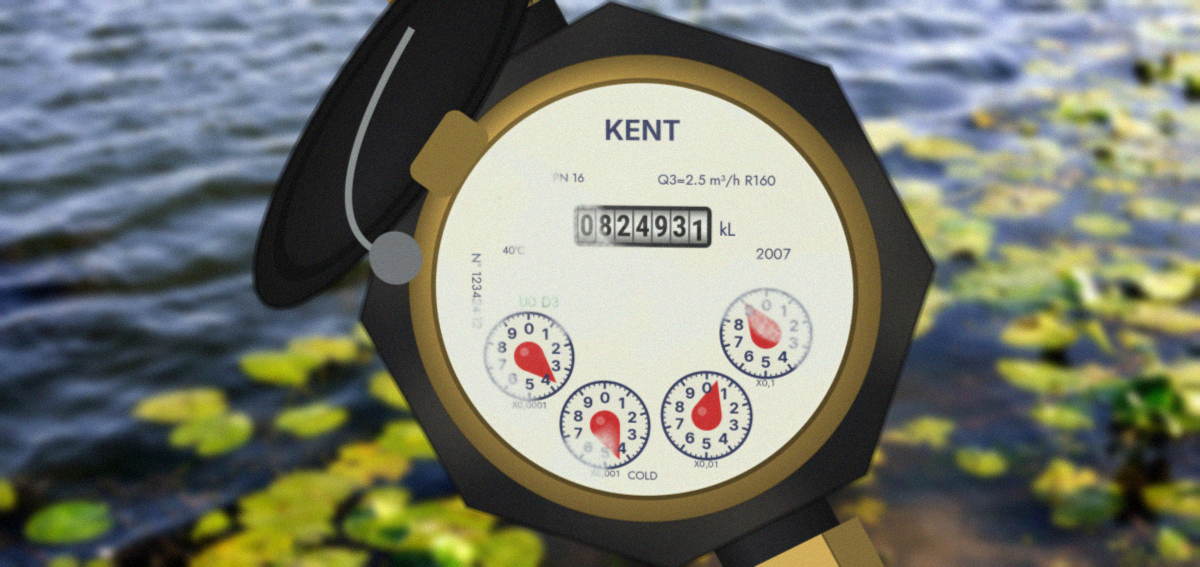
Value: 824930.9043
